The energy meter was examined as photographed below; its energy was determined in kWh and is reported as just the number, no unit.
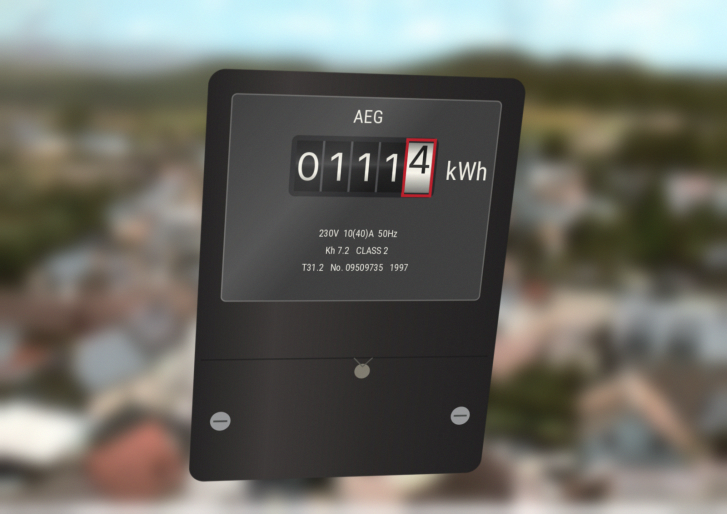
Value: 111.4
